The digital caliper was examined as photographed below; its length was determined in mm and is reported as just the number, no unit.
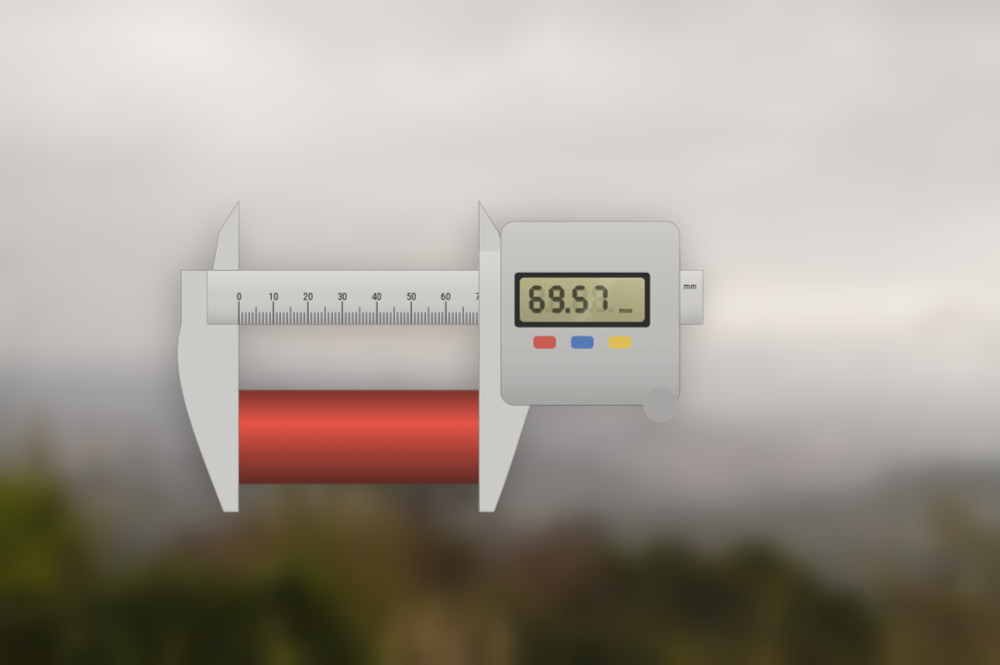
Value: 69.57
